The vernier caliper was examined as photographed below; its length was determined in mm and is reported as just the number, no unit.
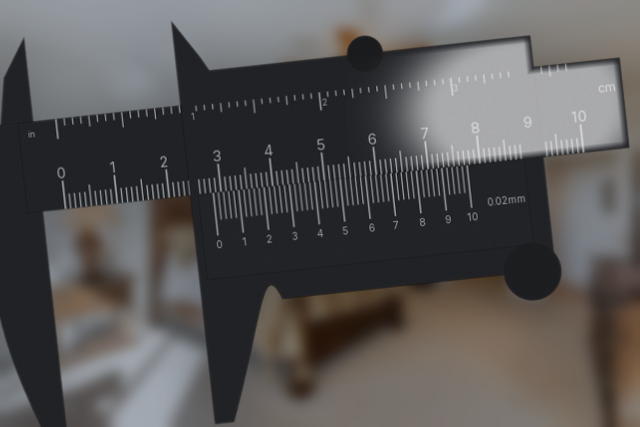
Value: 28.5
